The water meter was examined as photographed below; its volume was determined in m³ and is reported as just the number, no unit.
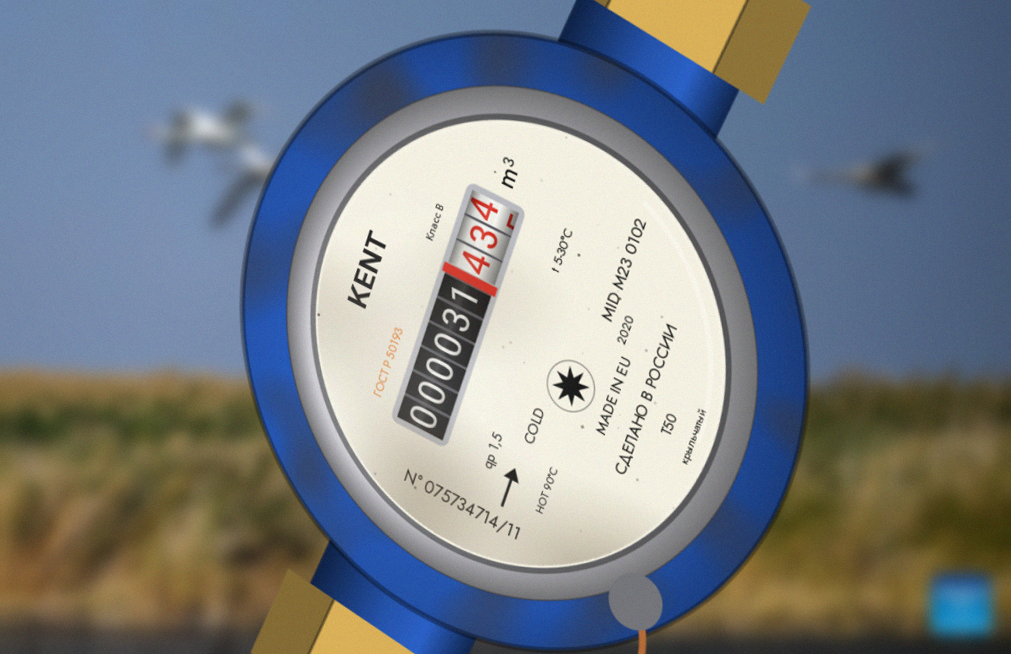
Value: 31.434
